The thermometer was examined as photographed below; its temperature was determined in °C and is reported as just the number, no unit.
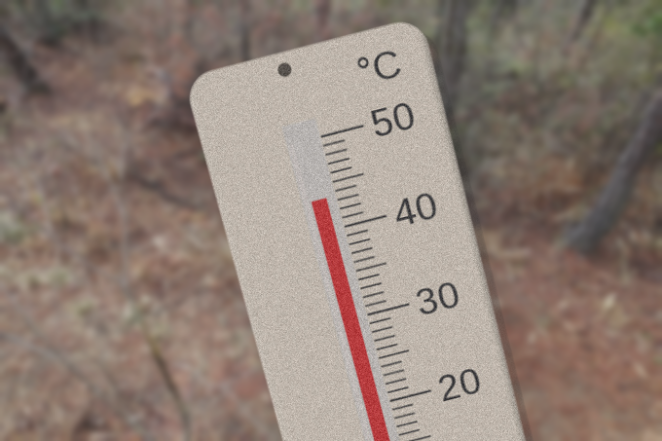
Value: 43.5
